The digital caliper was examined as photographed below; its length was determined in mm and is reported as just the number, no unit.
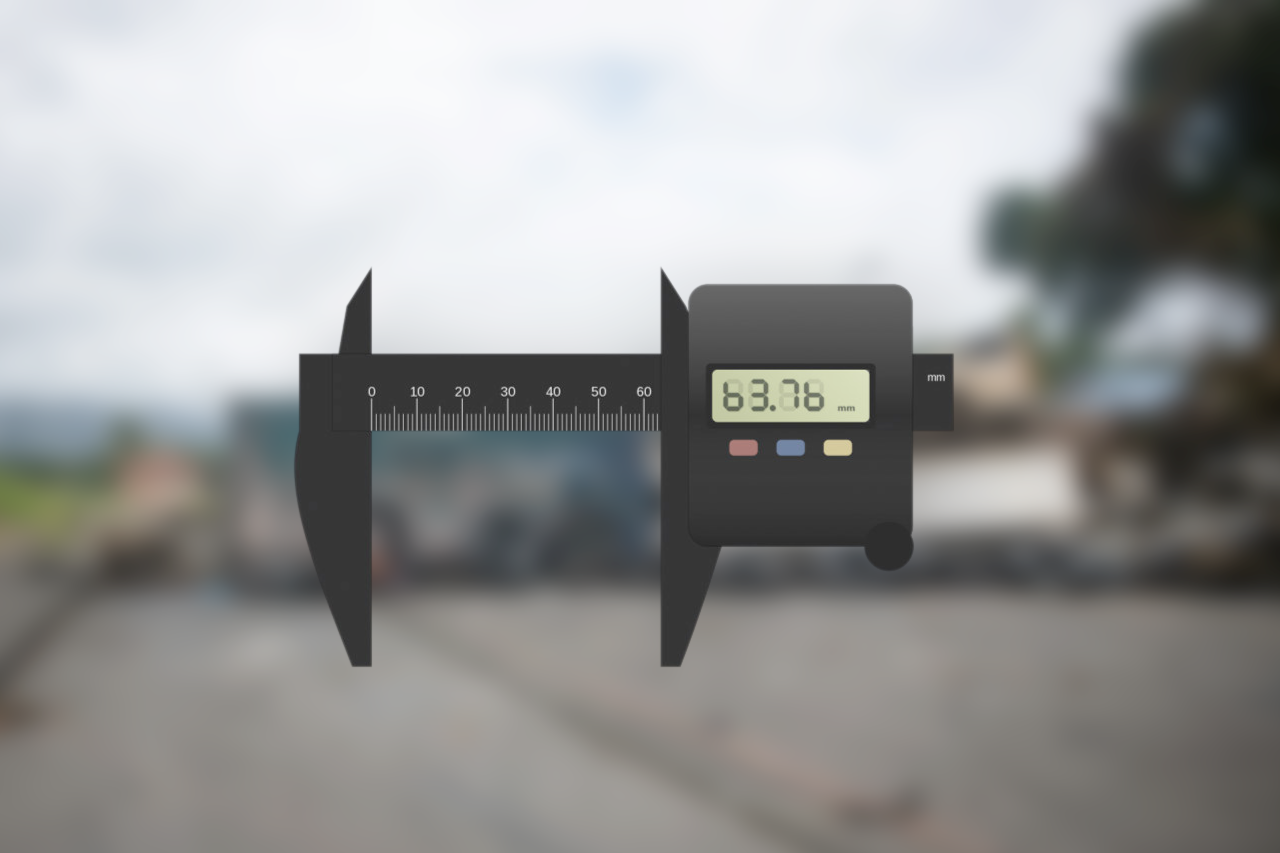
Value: 63.76
